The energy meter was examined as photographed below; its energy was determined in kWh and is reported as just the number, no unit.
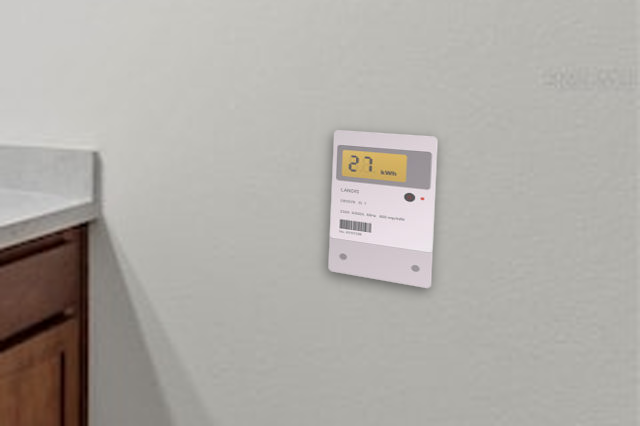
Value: 27
